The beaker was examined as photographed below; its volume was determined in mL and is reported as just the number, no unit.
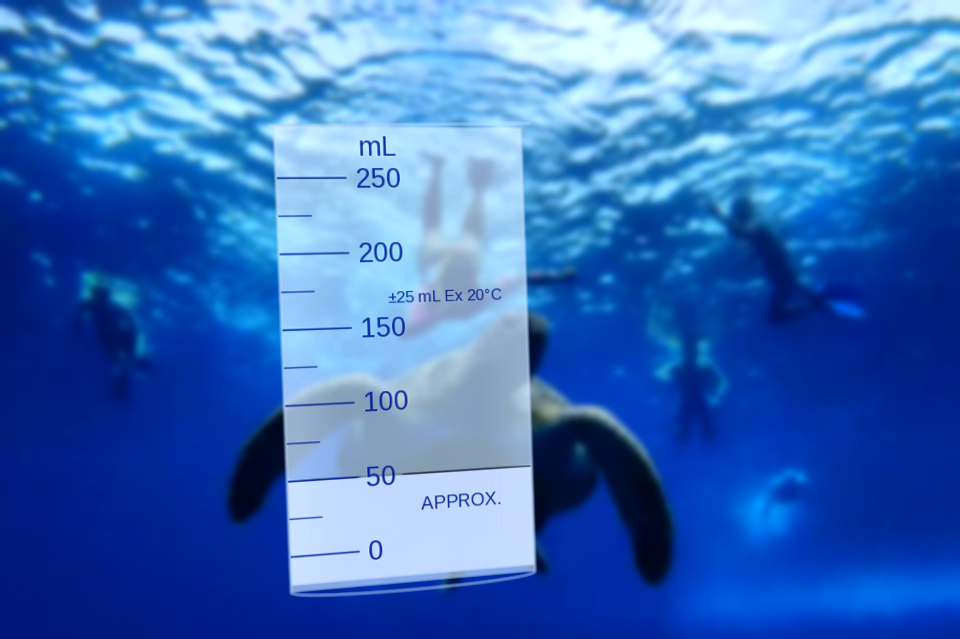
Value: 50
